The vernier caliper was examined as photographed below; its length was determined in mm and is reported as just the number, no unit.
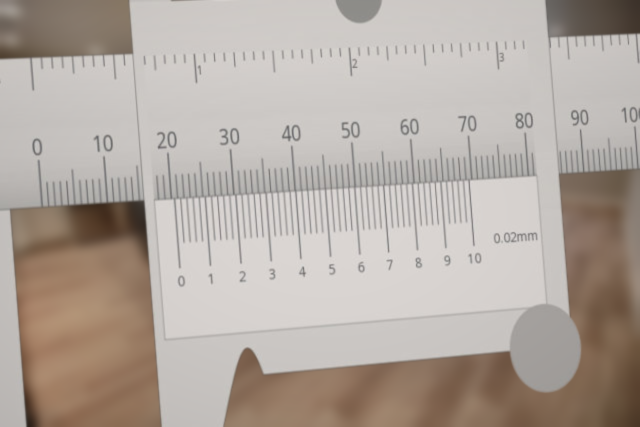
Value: 20.5
